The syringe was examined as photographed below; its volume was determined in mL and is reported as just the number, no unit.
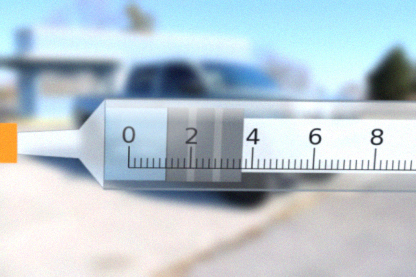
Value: 1.2
